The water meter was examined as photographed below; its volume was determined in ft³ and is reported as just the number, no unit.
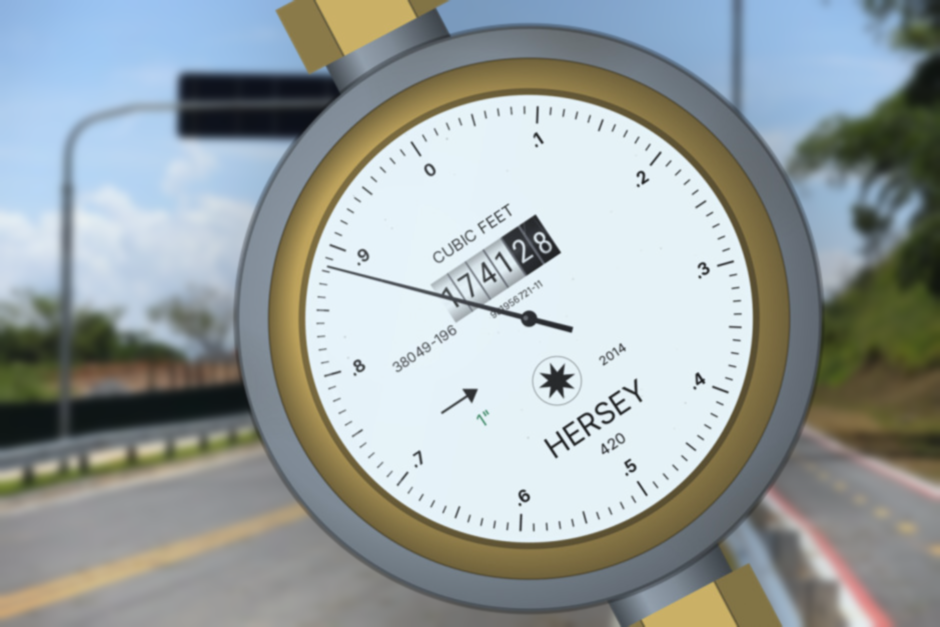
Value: 174127.88
